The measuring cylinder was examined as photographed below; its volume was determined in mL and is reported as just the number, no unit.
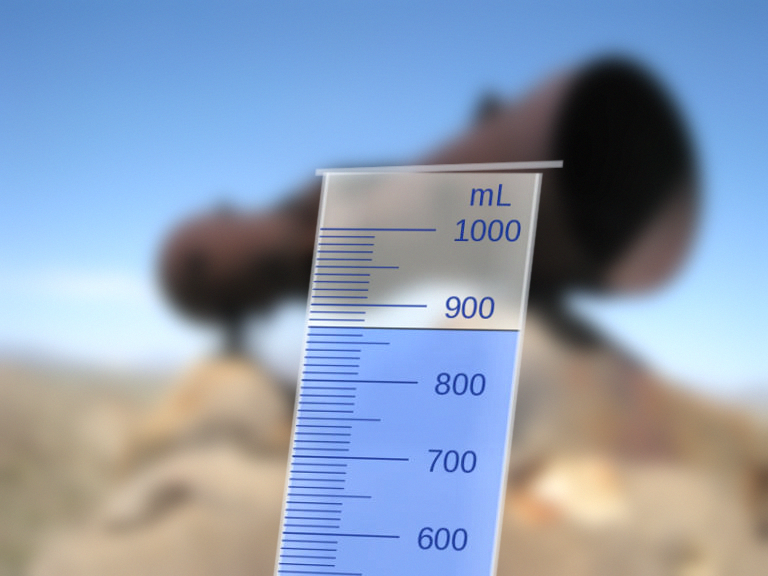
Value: 870
